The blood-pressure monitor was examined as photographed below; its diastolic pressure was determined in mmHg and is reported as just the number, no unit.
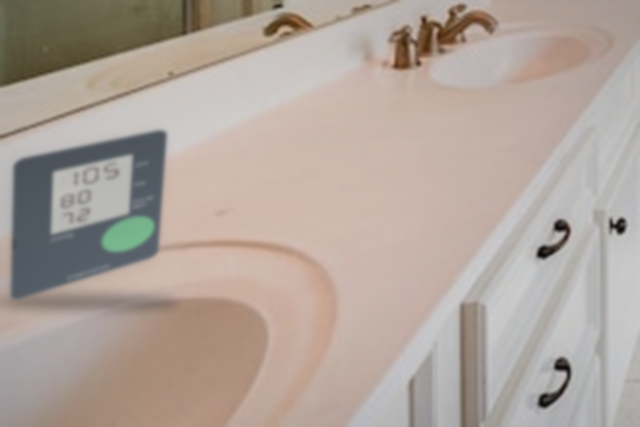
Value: 80
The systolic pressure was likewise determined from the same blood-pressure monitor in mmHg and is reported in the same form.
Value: 105
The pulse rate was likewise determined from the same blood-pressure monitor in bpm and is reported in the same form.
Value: 72
